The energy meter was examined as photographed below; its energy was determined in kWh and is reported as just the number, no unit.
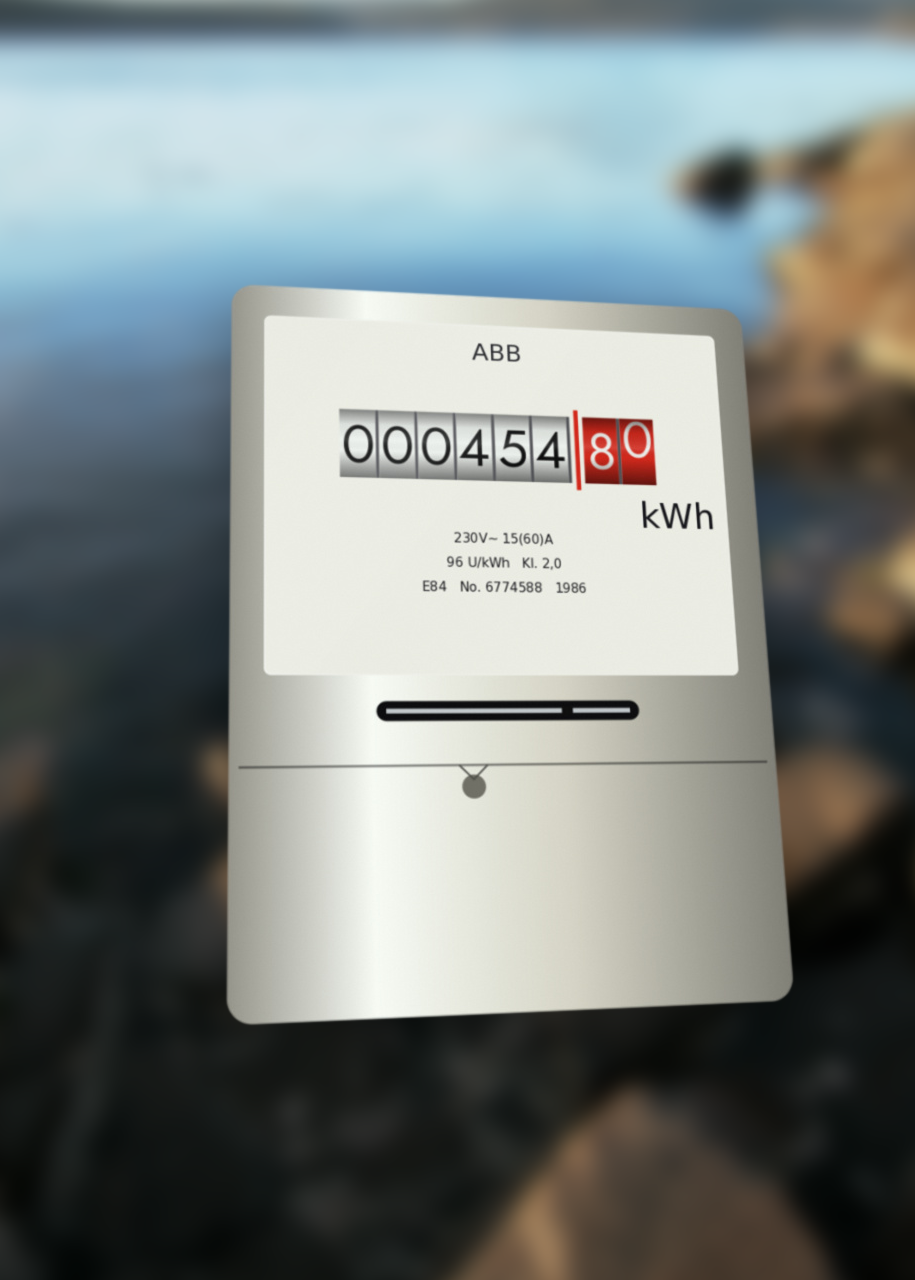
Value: 454.80
